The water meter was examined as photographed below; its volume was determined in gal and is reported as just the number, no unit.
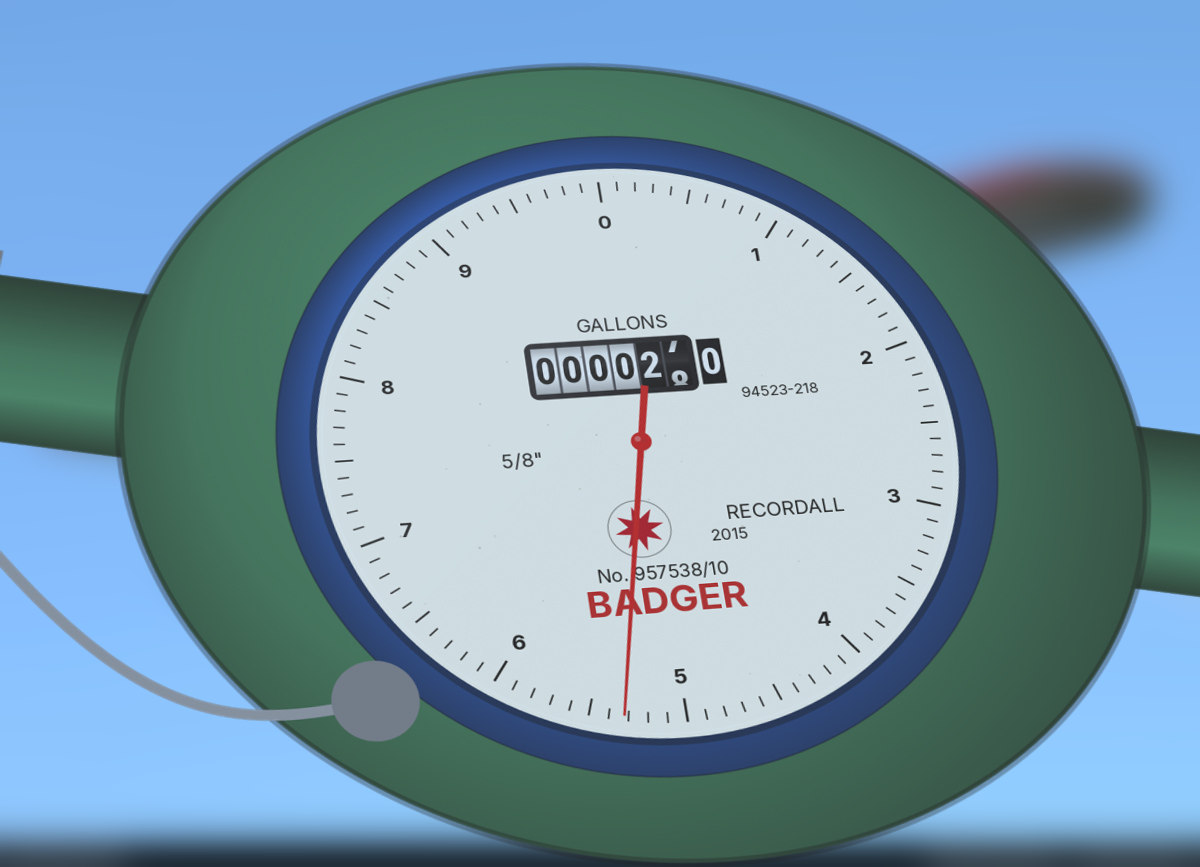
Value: 275.3
